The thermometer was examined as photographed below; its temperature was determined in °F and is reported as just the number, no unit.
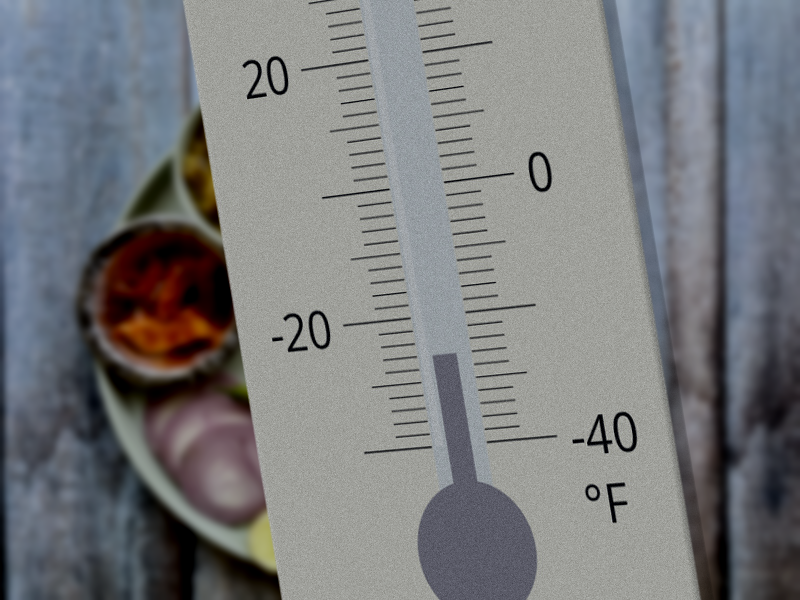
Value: -26
